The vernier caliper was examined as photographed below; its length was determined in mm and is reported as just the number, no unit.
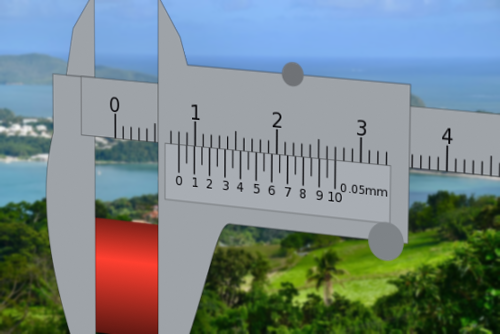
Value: 8.0
